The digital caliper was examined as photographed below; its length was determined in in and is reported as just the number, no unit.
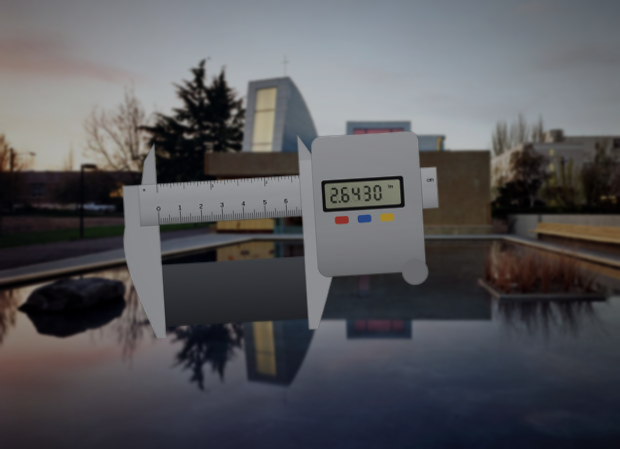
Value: 2.6430
